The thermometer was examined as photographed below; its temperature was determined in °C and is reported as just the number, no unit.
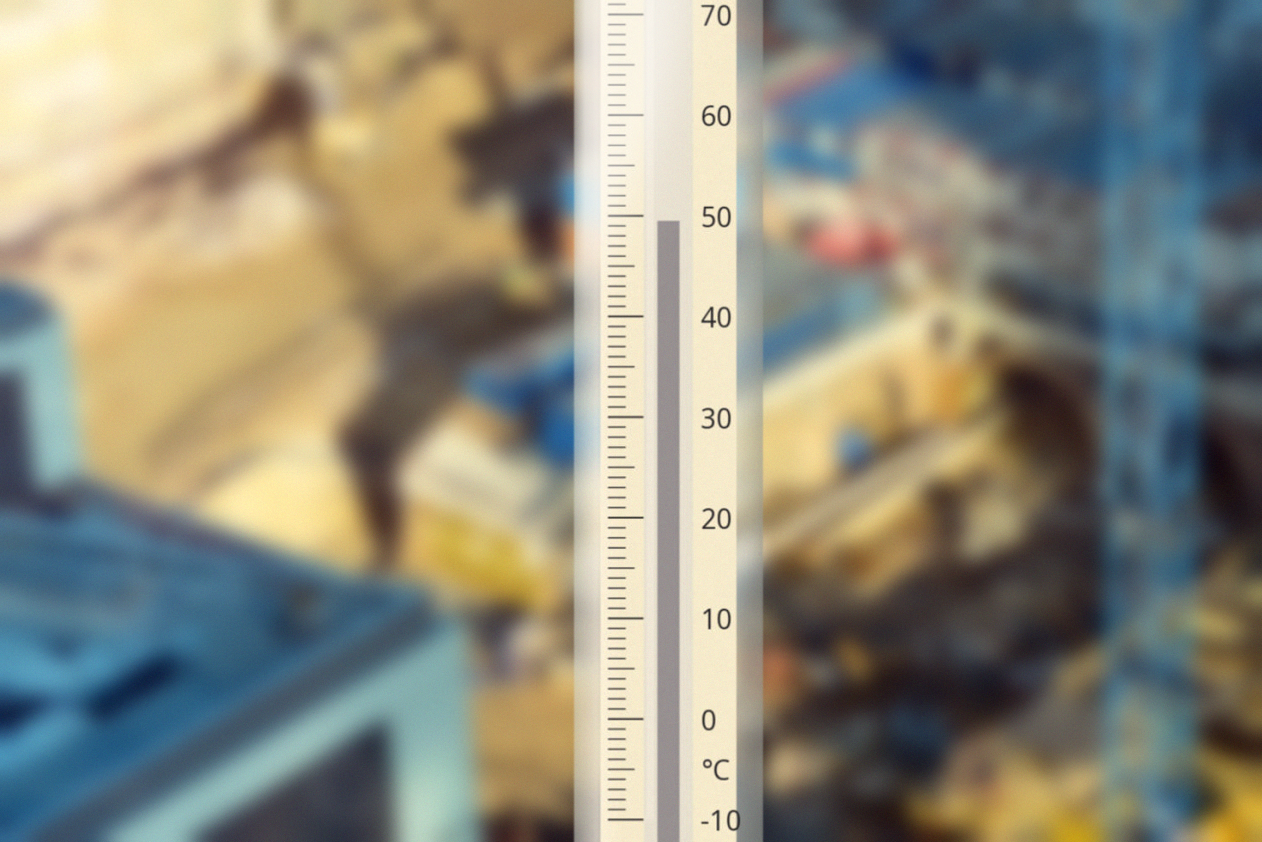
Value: 49.5
